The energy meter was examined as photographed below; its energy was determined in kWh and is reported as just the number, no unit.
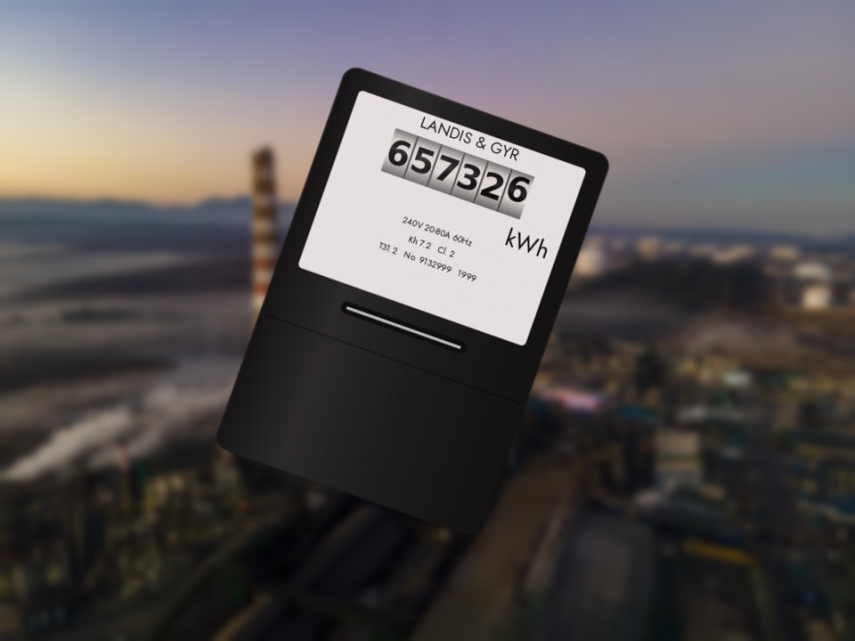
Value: 657326
